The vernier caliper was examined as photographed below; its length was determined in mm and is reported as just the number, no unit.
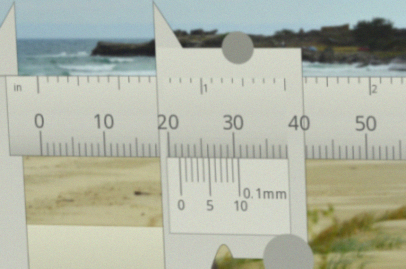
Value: 21.6
